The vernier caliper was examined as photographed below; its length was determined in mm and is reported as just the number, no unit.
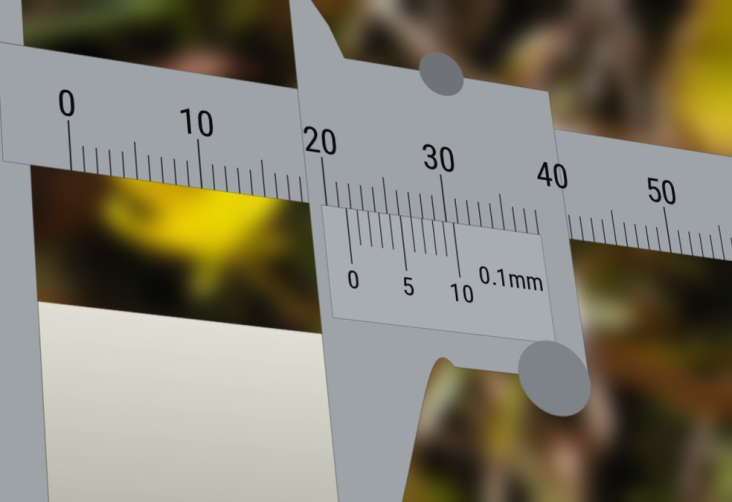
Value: 21.6
